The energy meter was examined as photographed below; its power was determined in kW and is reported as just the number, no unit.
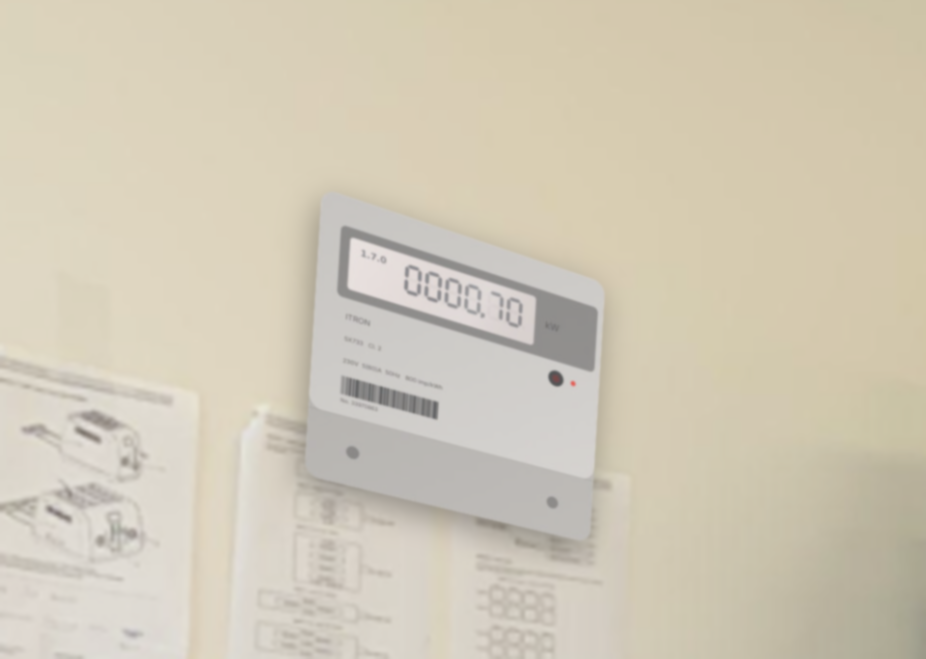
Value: 0.70
